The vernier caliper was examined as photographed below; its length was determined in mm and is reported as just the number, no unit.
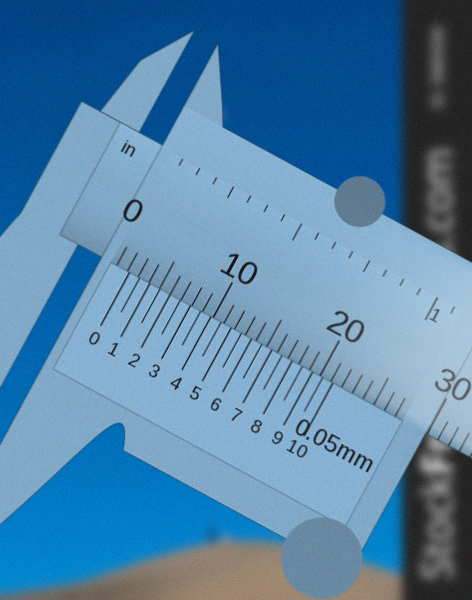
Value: 2.2
